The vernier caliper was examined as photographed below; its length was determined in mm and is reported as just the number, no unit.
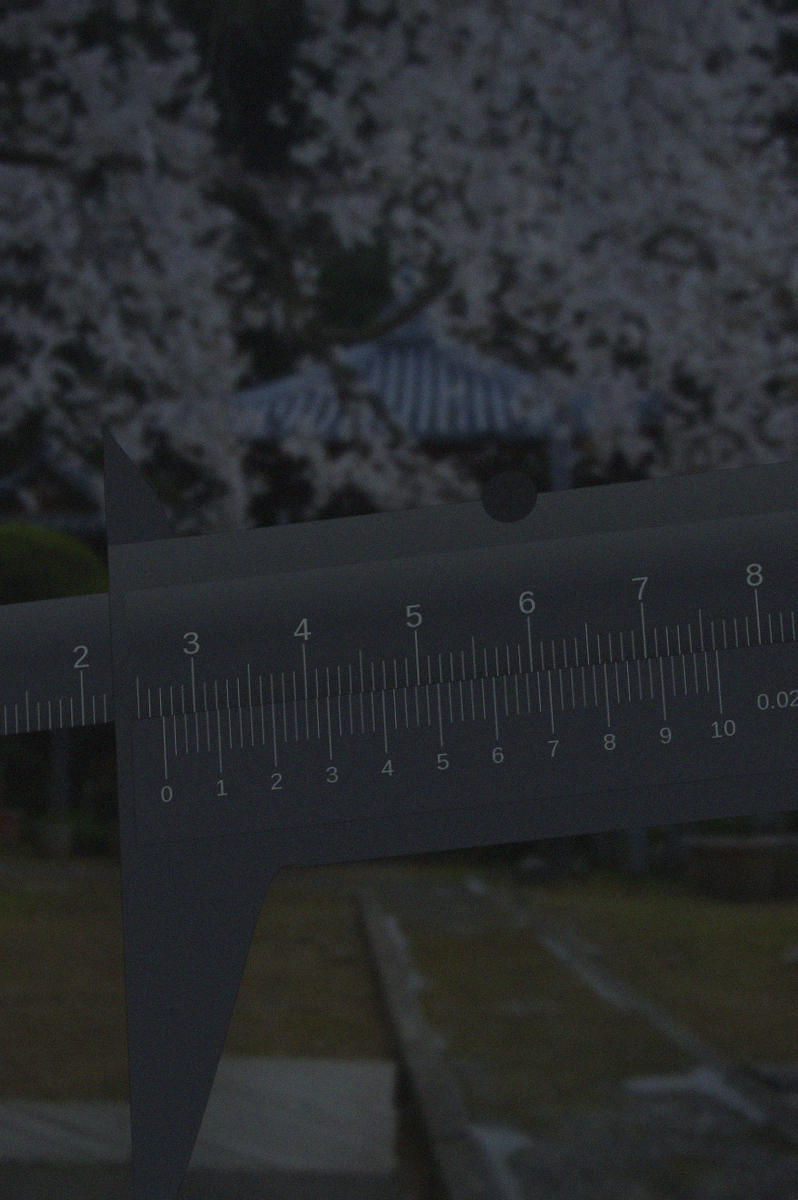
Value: 27.2
